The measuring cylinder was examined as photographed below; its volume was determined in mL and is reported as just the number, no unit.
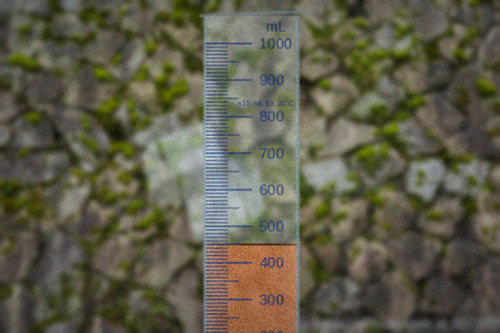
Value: 450
